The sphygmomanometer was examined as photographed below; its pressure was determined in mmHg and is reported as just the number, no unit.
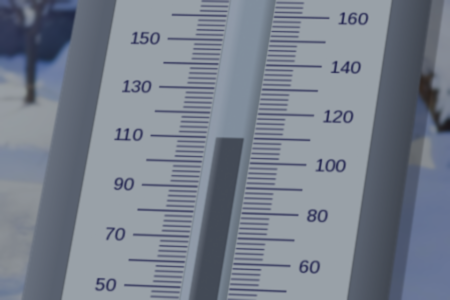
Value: 110
